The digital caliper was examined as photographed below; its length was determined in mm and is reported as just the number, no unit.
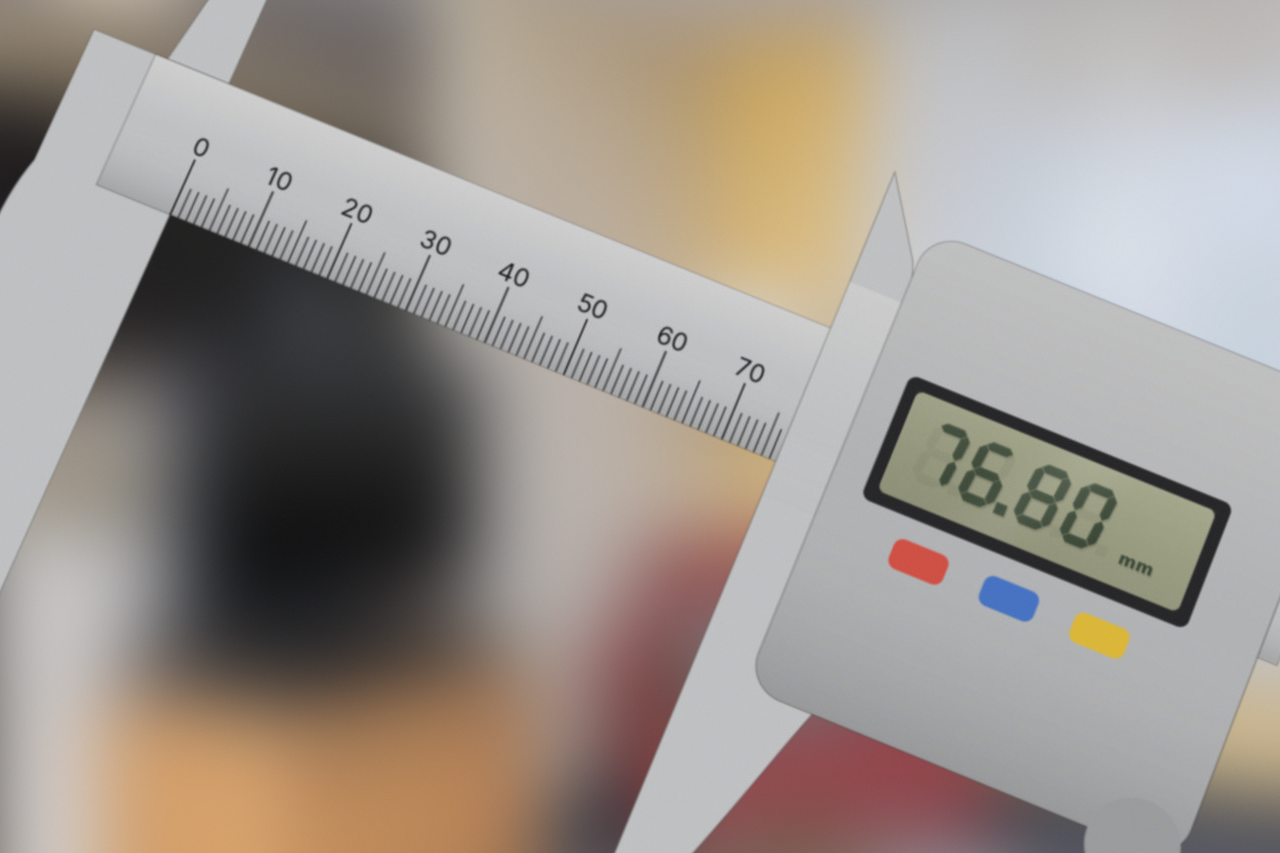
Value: 76.80
